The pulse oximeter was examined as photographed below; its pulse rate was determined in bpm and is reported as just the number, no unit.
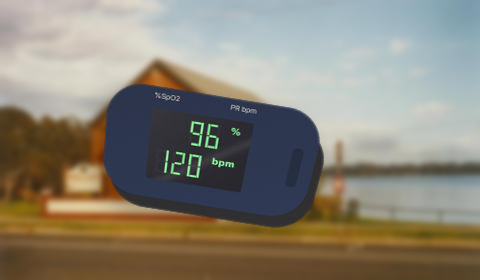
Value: 120
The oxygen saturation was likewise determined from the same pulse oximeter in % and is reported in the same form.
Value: 96
